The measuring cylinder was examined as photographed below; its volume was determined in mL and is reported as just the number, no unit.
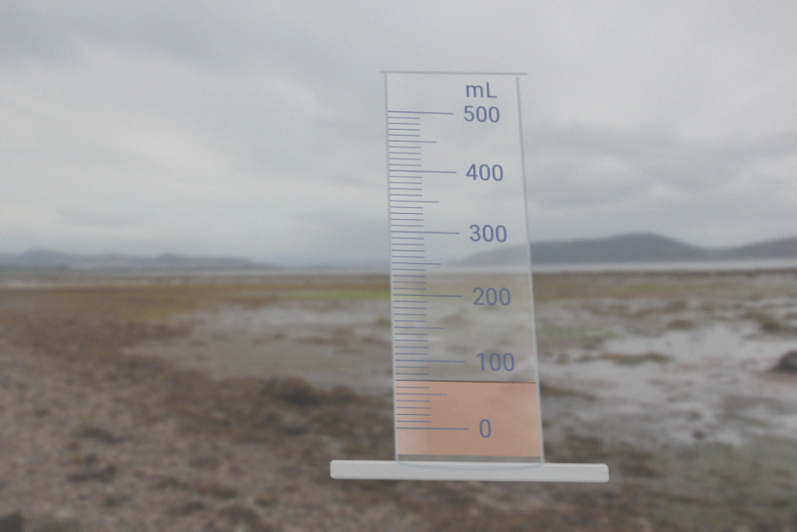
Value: 70
